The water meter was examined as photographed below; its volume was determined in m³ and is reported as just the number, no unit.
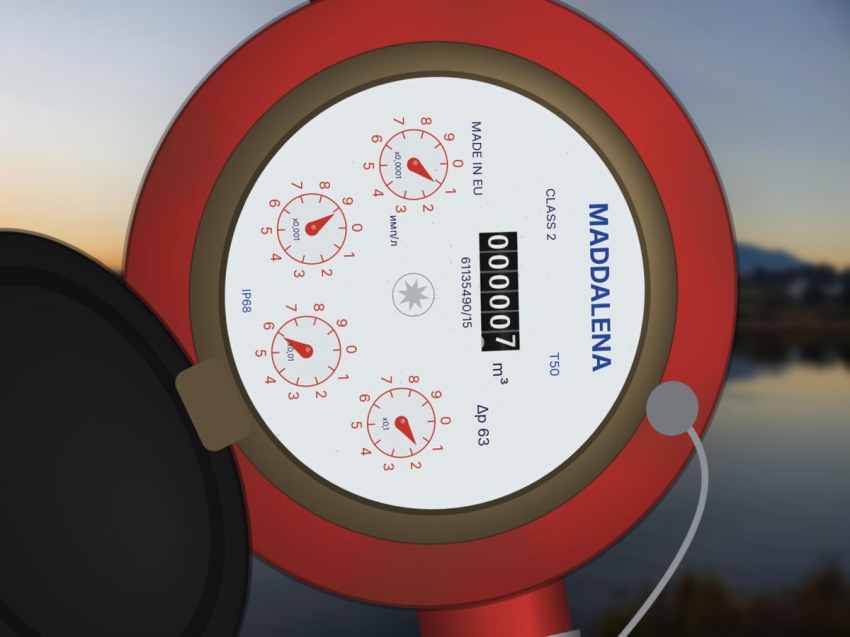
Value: 7.1591
